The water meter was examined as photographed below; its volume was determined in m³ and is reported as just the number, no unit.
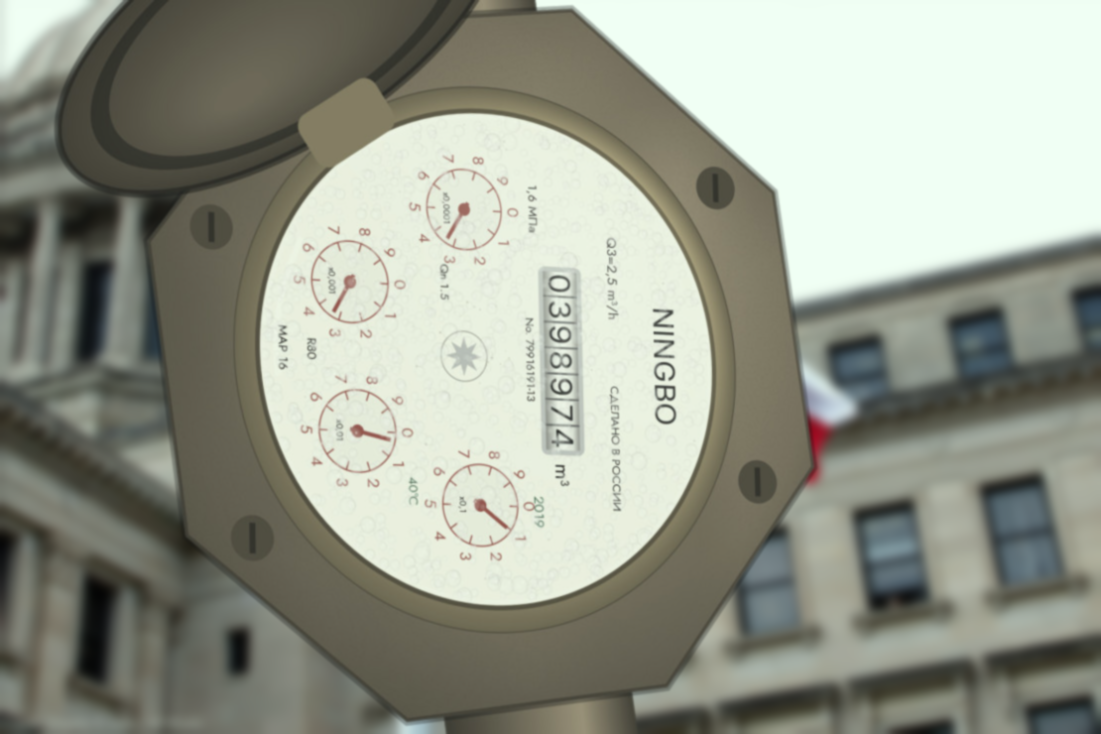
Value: 398974.1033
